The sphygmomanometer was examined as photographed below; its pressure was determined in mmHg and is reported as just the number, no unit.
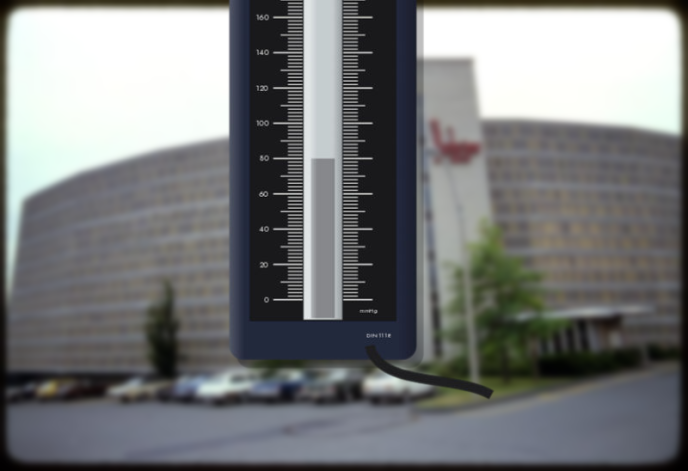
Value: 80
